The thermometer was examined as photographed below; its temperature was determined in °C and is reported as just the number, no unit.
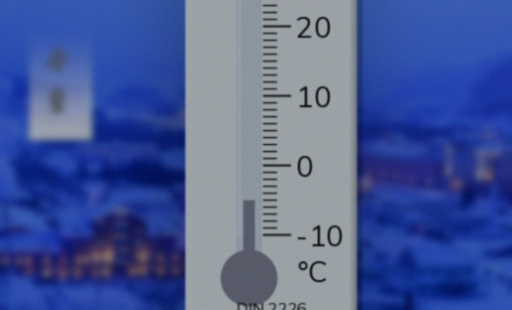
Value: -5
